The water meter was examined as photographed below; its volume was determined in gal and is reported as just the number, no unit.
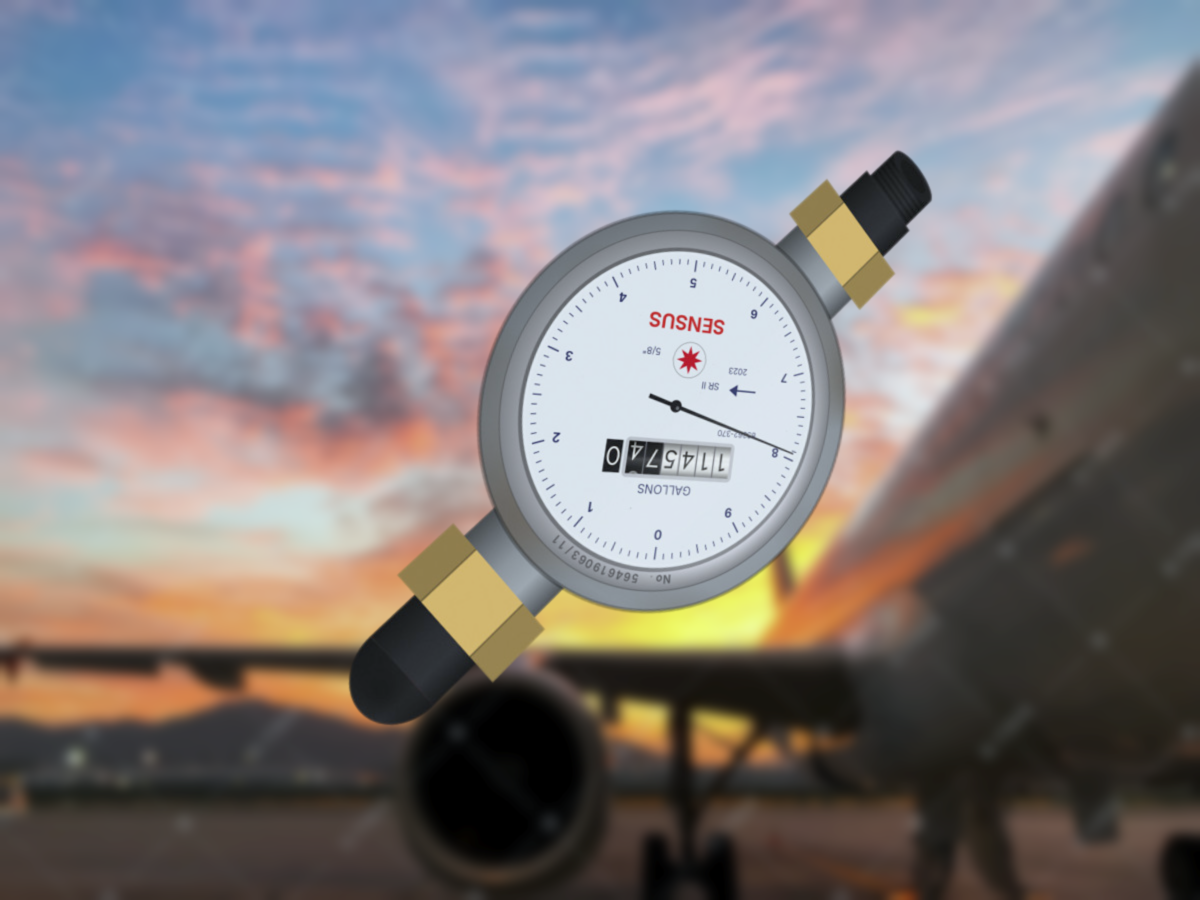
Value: 1145737.9
